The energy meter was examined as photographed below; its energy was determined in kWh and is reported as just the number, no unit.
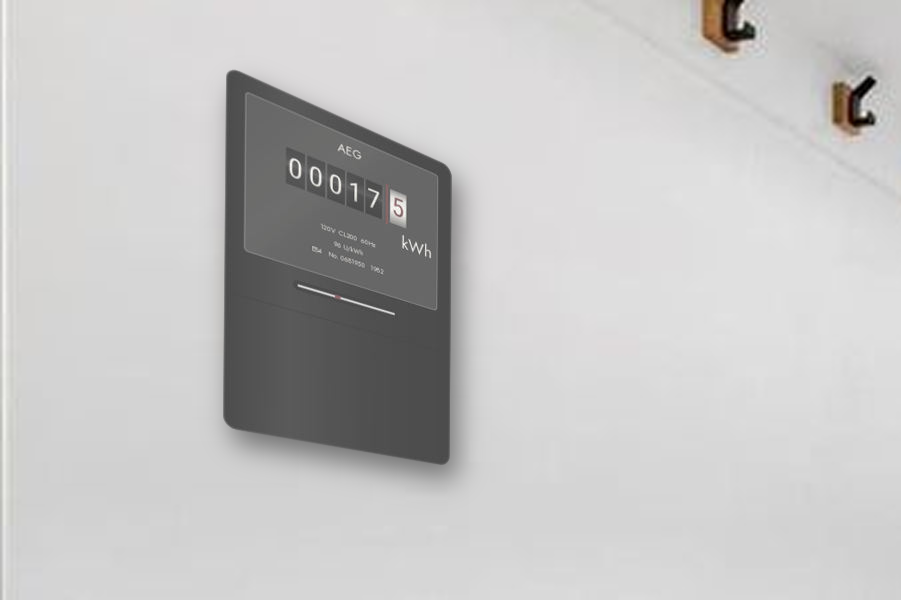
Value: 17.5
